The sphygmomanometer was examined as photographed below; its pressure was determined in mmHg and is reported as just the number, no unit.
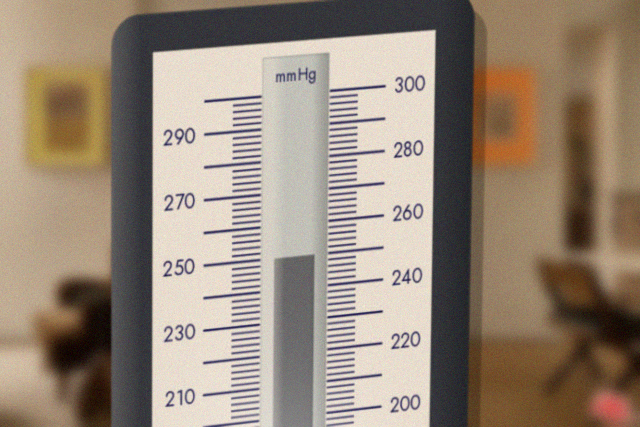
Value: 250
